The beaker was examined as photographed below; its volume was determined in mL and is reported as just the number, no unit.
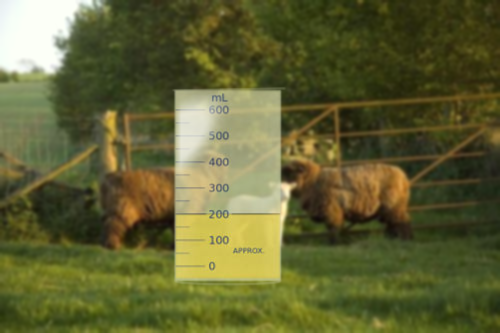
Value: 200
